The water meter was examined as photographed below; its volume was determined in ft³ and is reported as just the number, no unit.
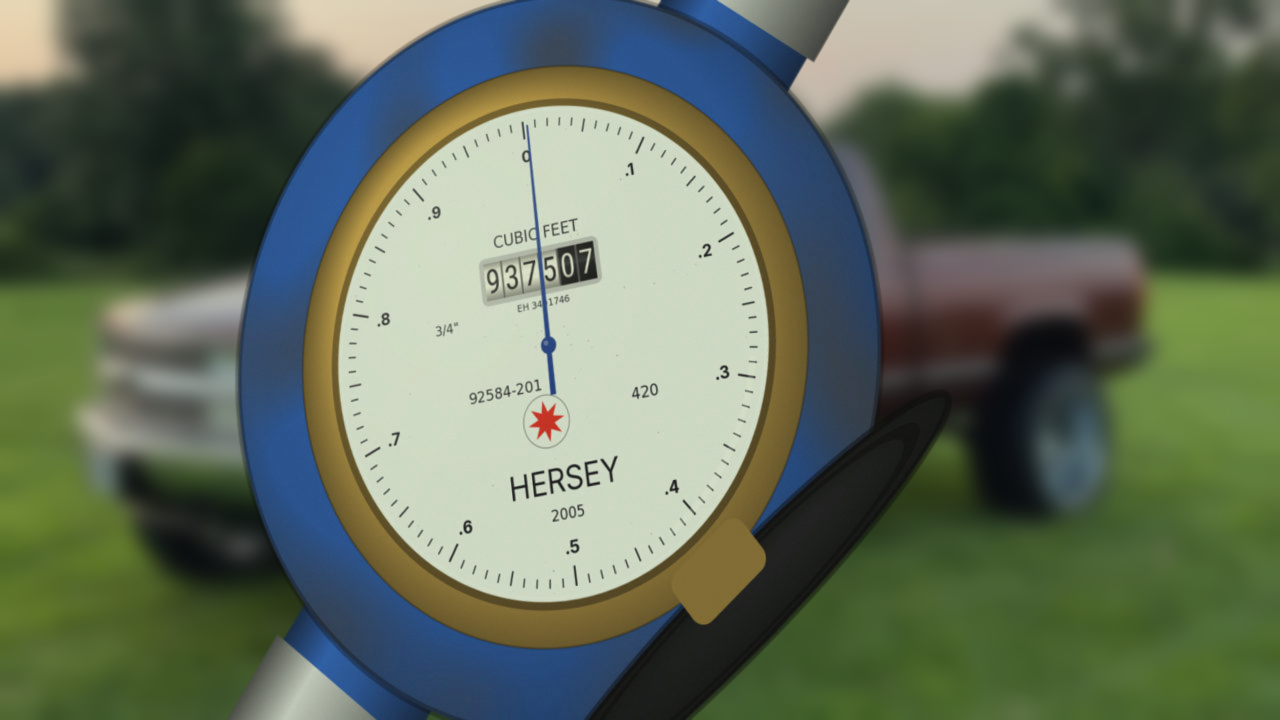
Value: 937507.00
